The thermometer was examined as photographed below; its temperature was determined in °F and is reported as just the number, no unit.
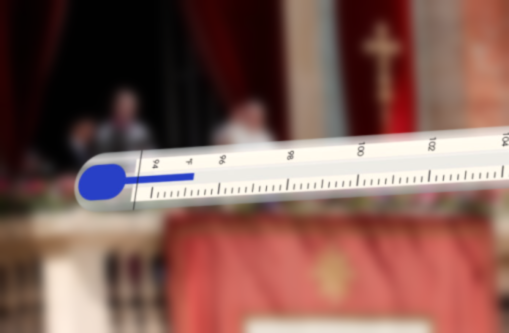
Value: 95.2
